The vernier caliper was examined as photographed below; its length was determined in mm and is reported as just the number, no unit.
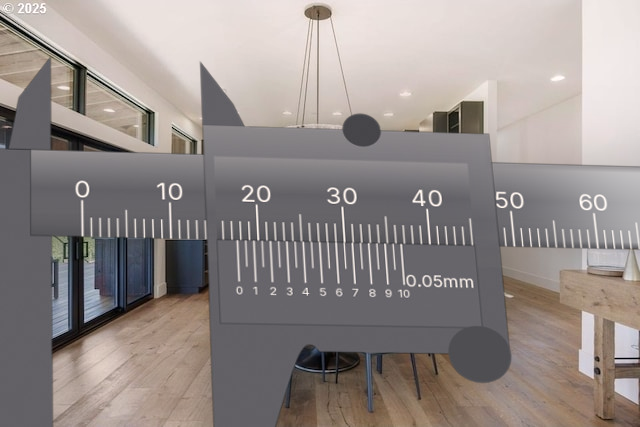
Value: 17.6
